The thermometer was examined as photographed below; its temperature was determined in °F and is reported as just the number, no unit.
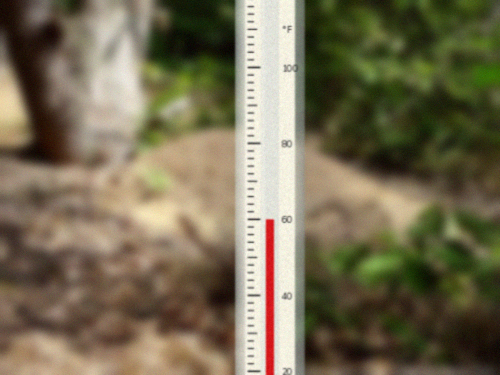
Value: 60
